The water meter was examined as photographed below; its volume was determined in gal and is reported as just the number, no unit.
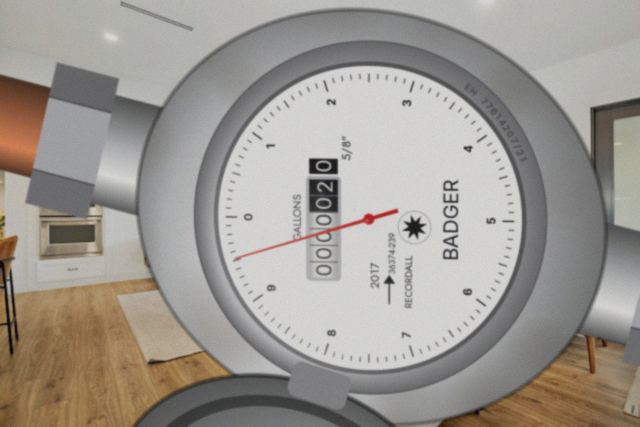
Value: 19.5
